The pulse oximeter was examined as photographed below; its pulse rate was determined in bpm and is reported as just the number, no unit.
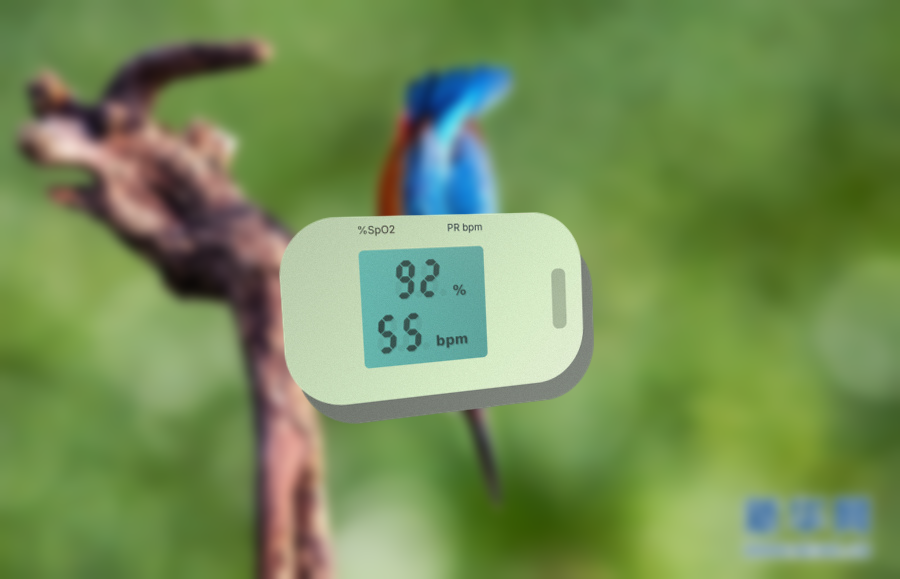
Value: 55
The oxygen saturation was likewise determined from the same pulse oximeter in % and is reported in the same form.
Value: 92
